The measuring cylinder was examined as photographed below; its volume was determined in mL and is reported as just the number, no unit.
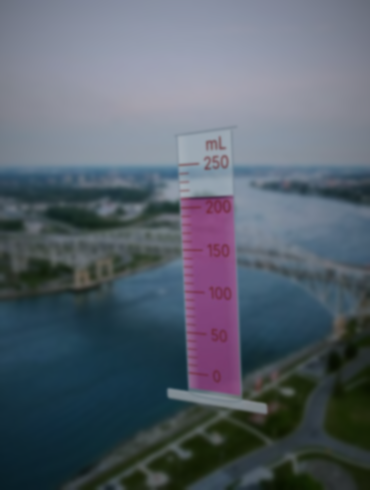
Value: 210
